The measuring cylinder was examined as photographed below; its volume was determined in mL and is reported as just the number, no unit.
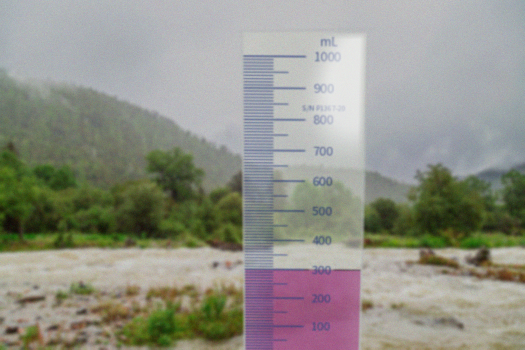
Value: 300
